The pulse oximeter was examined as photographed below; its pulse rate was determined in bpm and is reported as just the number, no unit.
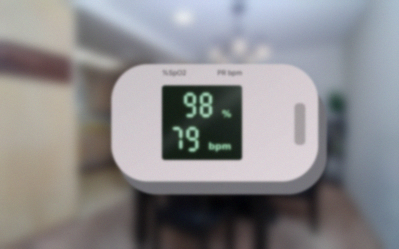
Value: 79
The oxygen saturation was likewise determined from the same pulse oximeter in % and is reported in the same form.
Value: 98
